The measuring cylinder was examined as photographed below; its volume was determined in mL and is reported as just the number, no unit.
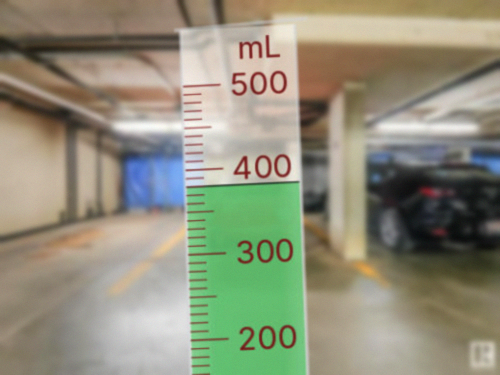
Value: 380
